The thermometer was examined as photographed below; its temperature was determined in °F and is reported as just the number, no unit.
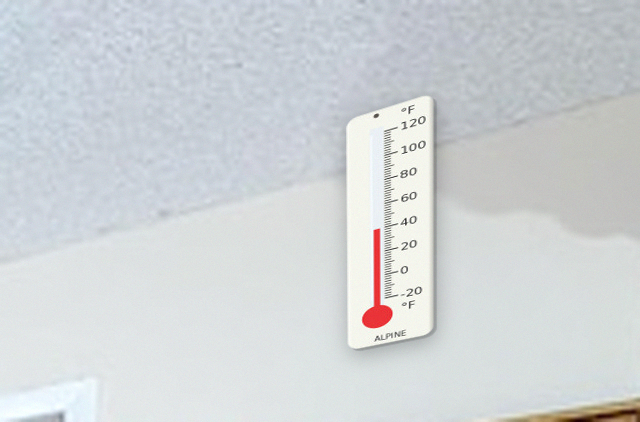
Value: 40
